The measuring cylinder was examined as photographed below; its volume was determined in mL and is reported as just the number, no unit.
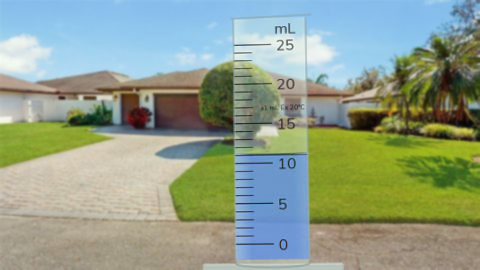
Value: 11
